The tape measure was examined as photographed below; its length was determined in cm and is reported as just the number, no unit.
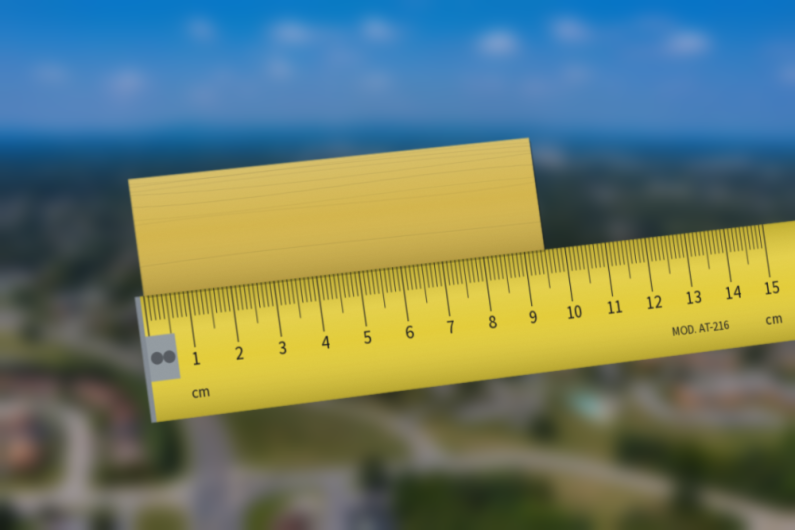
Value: 9.5
